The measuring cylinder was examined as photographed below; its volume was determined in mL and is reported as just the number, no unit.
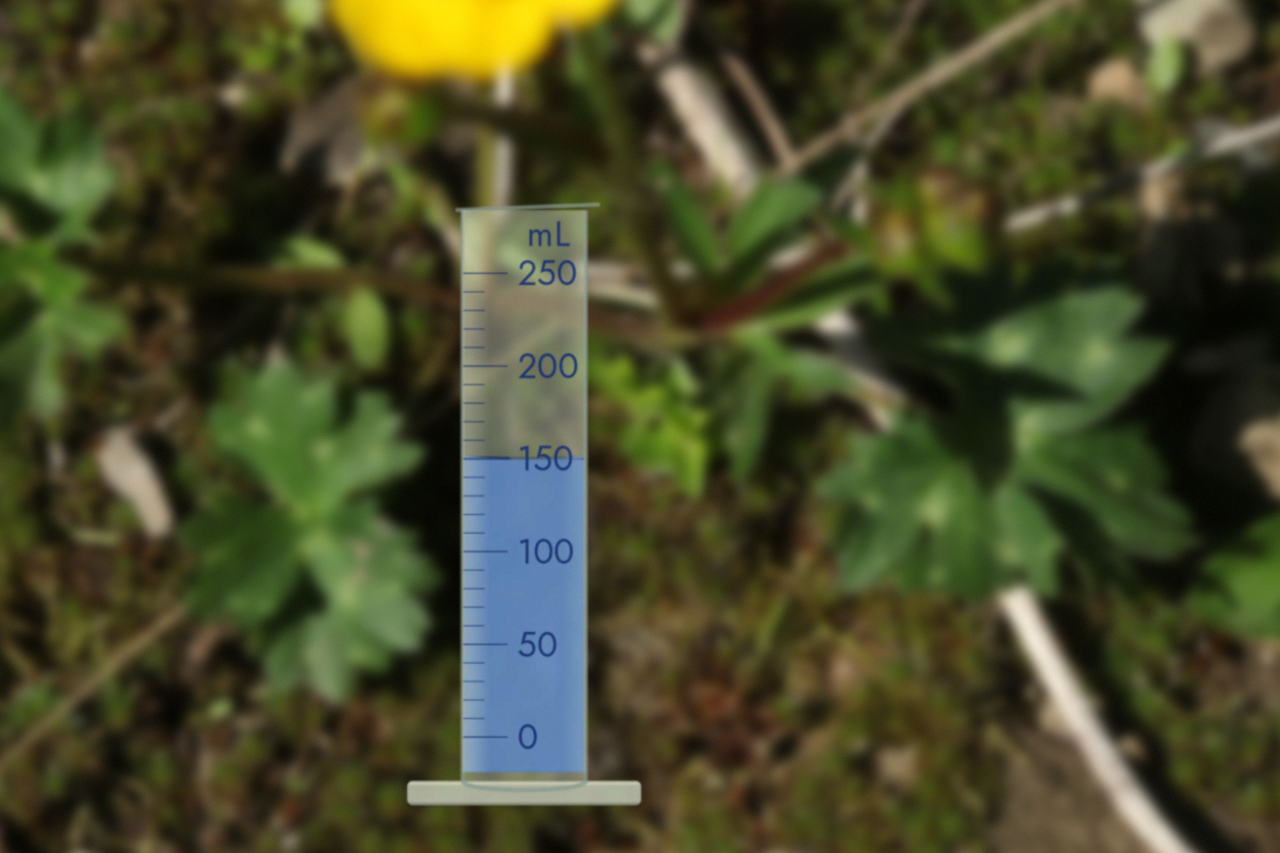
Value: 150
